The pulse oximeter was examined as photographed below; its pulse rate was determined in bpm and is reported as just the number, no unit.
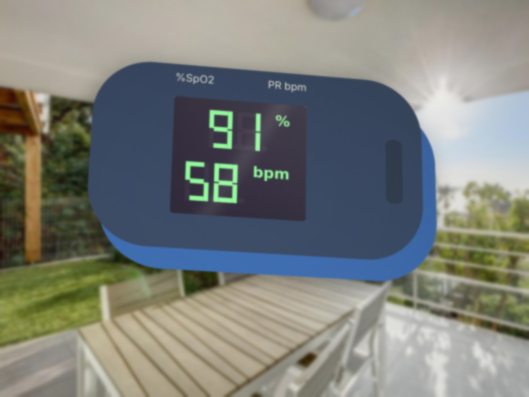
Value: 58
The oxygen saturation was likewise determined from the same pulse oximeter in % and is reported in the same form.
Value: 91
